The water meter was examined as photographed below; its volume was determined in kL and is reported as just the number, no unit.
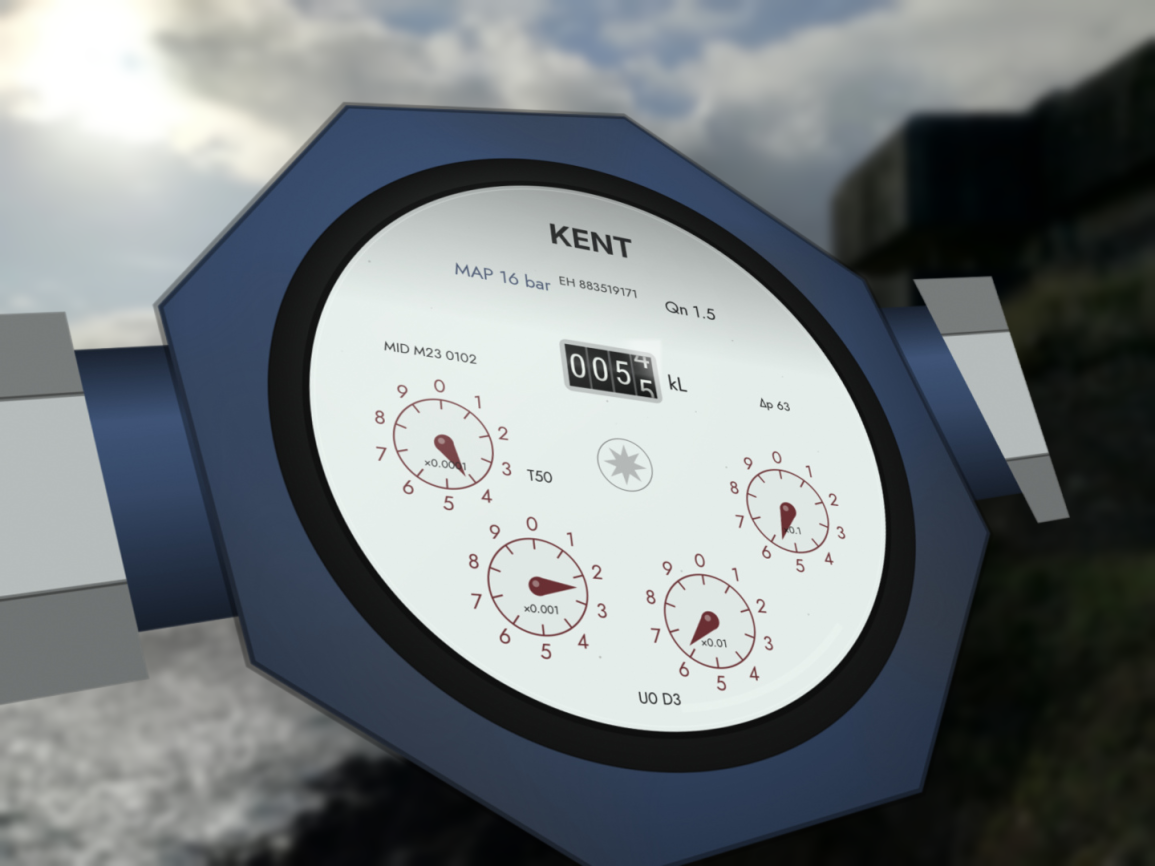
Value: 54.5624
